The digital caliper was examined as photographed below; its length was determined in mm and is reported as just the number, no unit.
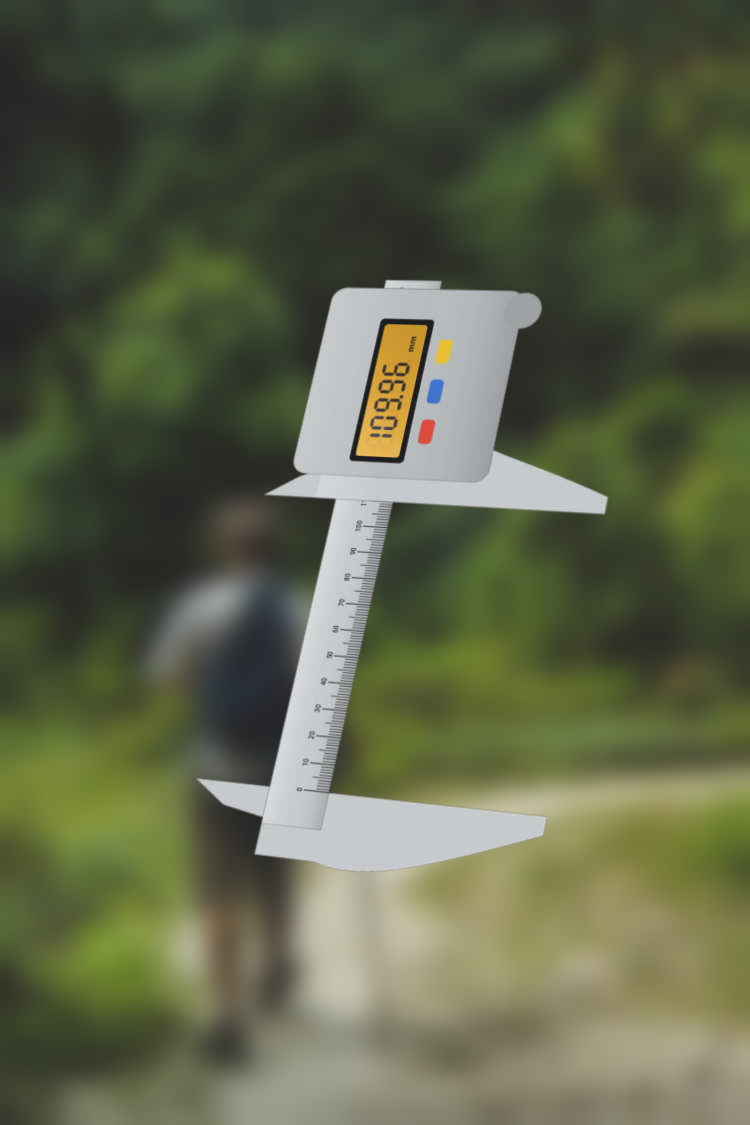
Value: 109.96
